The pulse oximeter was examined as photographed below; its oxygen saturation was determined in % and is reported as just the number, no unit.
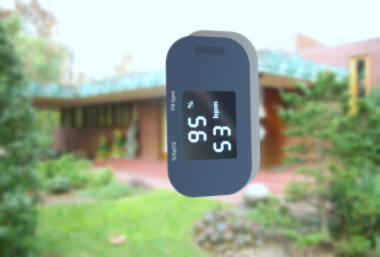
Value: 95
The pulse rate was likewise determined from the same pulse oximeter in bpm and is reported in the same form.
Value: 53
